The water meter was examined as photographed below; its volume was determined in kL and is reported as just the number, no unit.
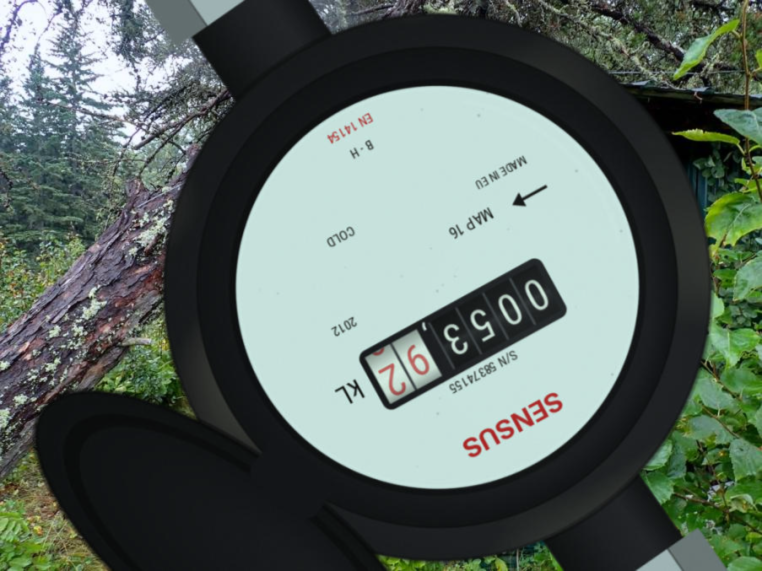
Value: 53.92
